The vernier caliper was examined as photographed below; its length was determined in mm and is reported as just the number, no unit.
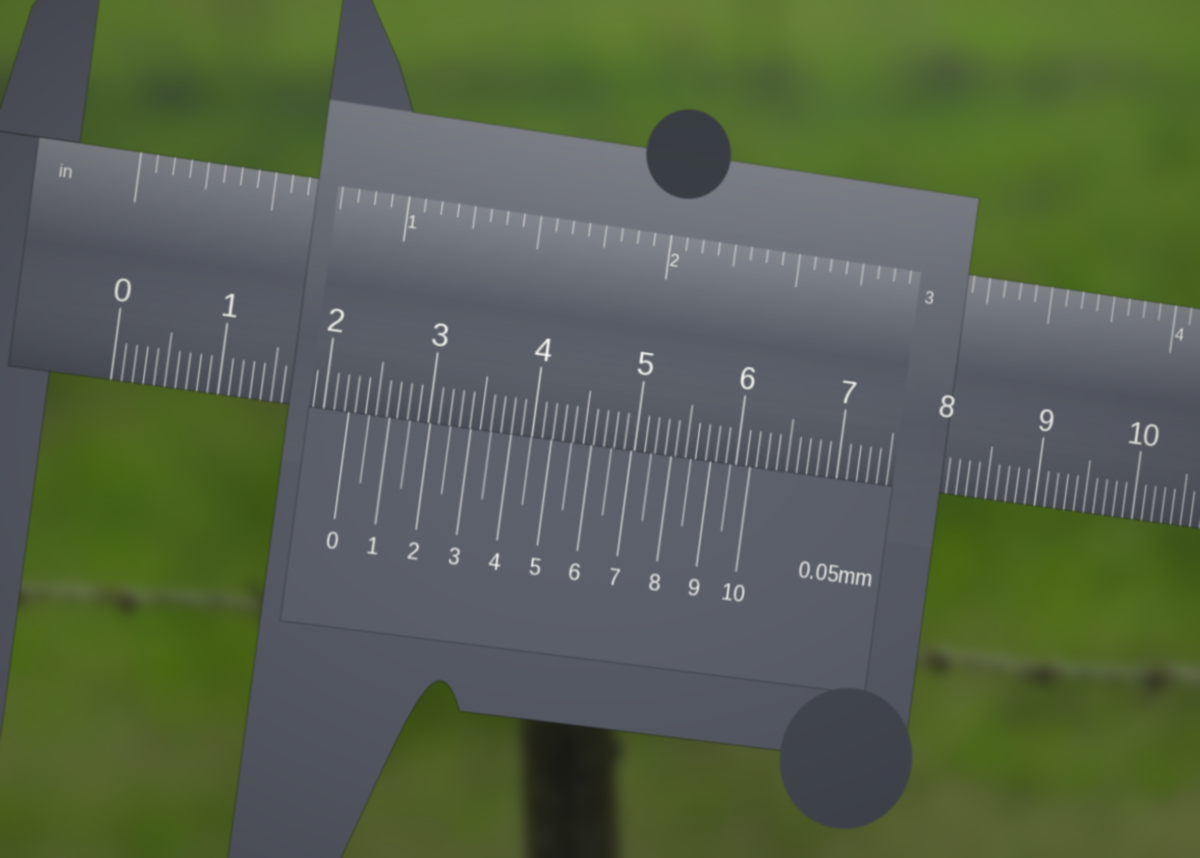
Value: 22.4
